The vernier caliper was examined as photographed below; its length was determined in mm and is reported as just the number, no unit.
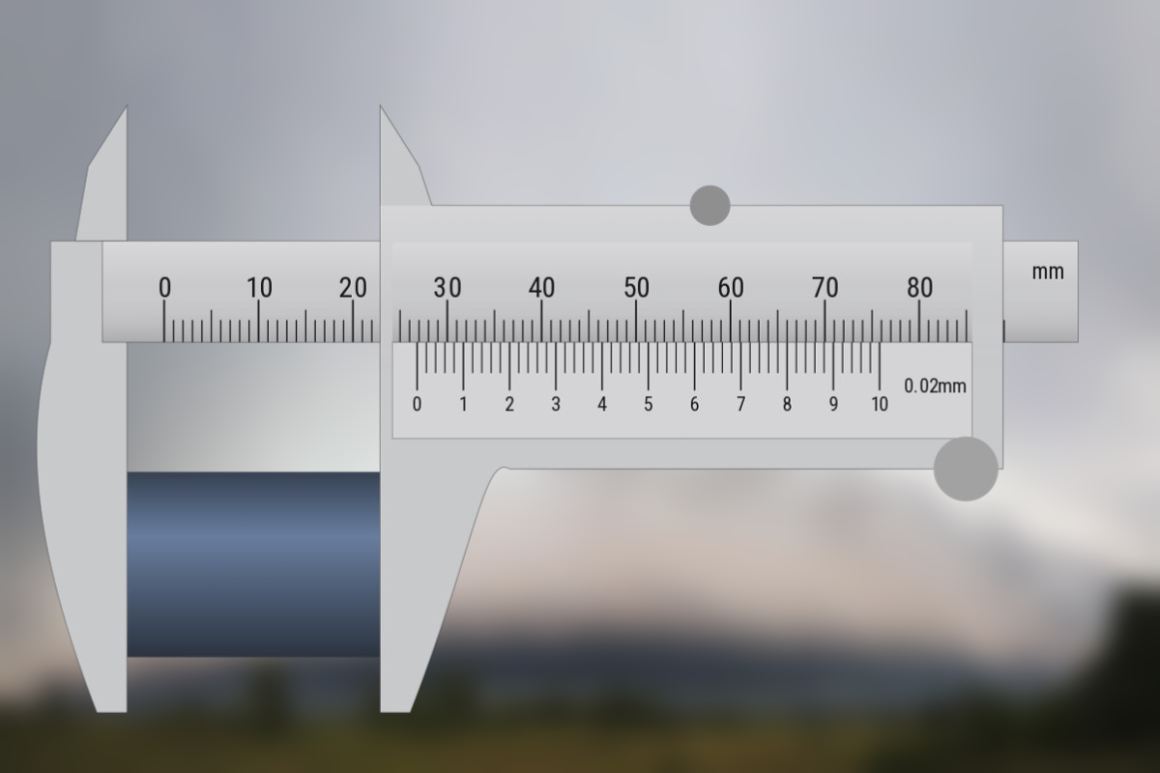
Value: 26.8
